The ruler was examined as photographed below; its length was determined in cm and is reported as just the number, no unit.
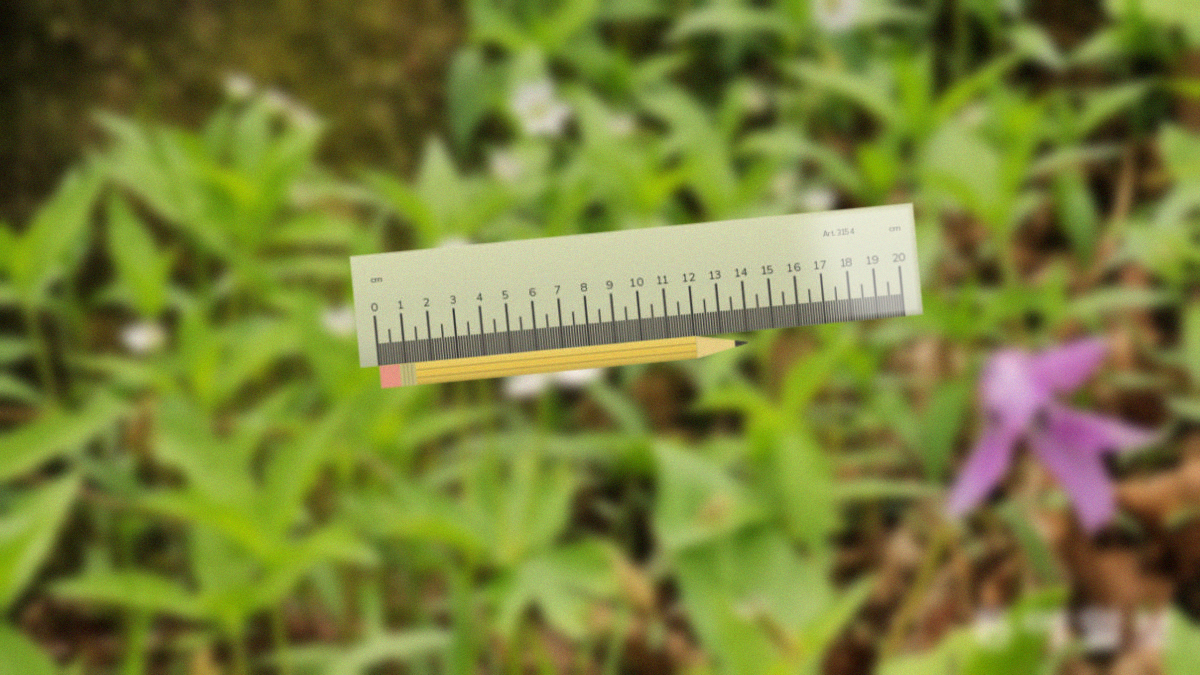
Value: 14
